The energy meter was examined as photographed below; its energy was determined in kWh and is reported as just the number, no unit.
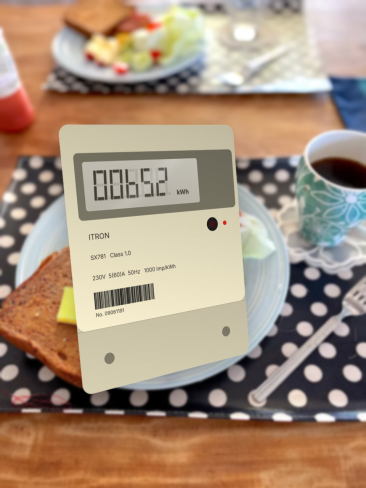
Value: 652
